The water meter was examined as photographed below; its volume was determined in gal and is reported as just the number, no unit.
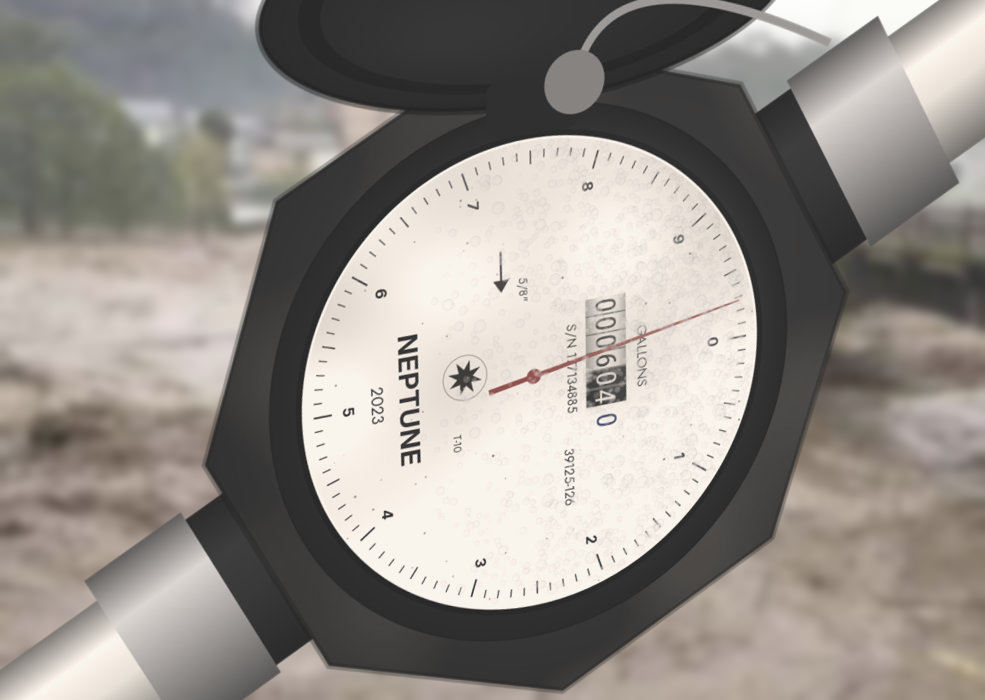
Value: 6039.7
